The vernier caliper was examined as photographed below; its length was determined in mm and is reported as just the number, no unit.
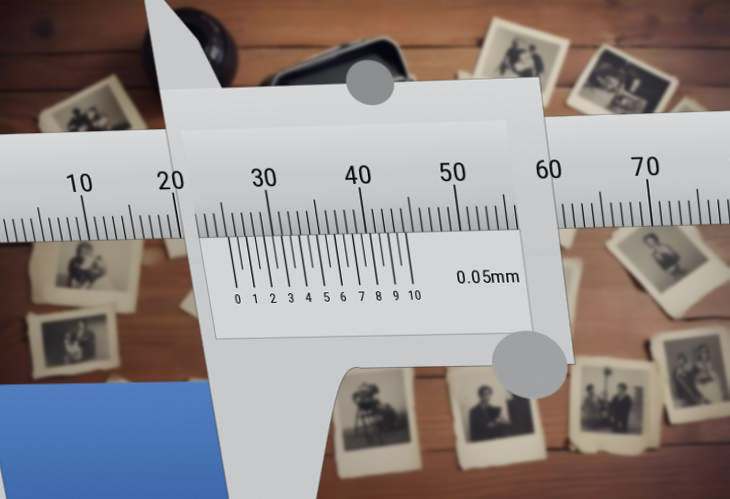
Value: 25.2
